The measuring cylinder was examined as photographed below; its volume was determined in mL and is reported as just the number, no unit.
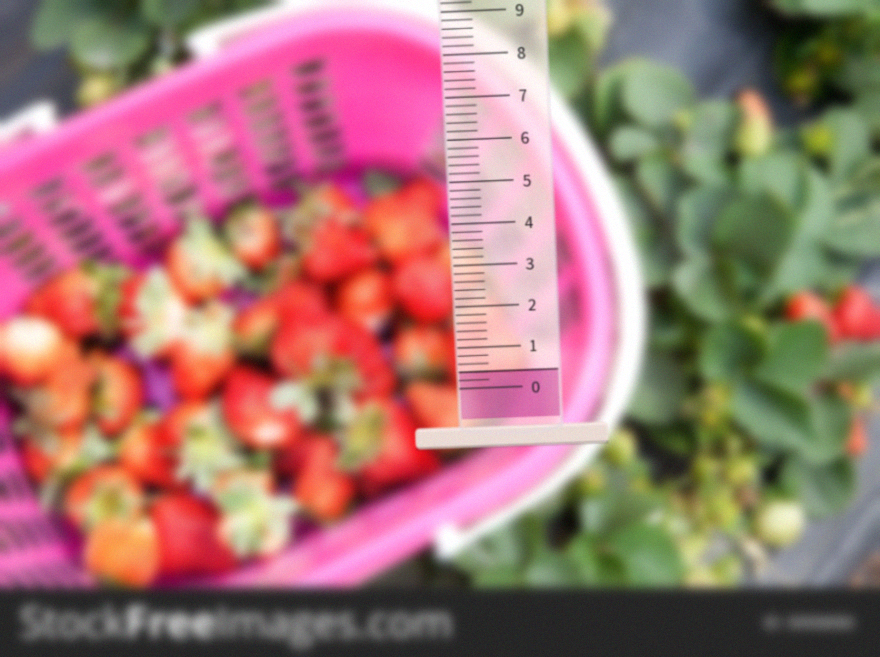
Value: 0.4
